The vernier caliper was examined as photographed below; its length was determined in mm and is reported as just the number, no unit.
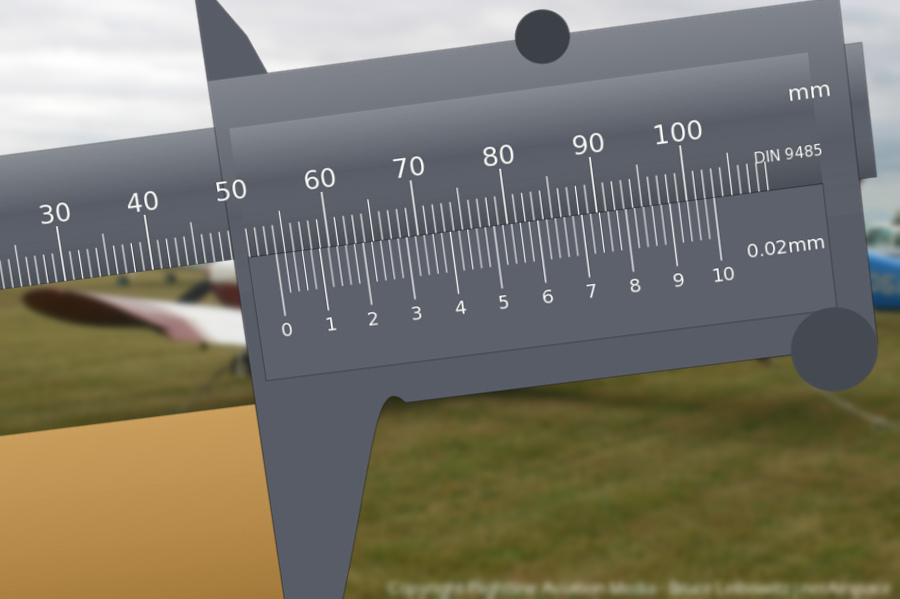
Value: 54.0
